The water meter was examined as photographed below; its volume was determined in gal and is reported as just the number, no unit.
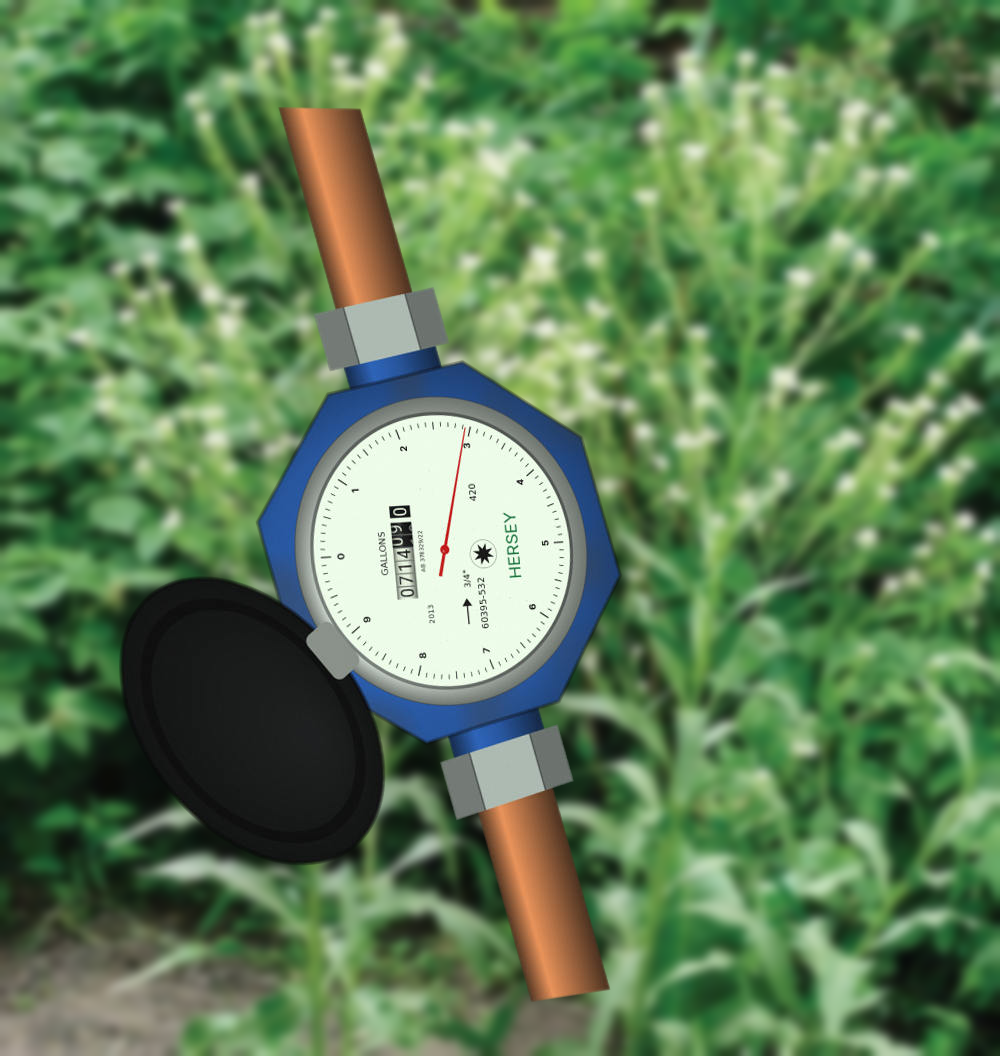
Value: 714092.9
